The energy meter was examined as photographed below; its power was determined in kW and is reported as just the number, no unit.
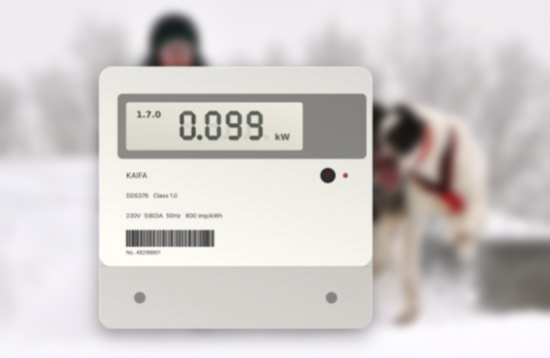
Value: 0.099
